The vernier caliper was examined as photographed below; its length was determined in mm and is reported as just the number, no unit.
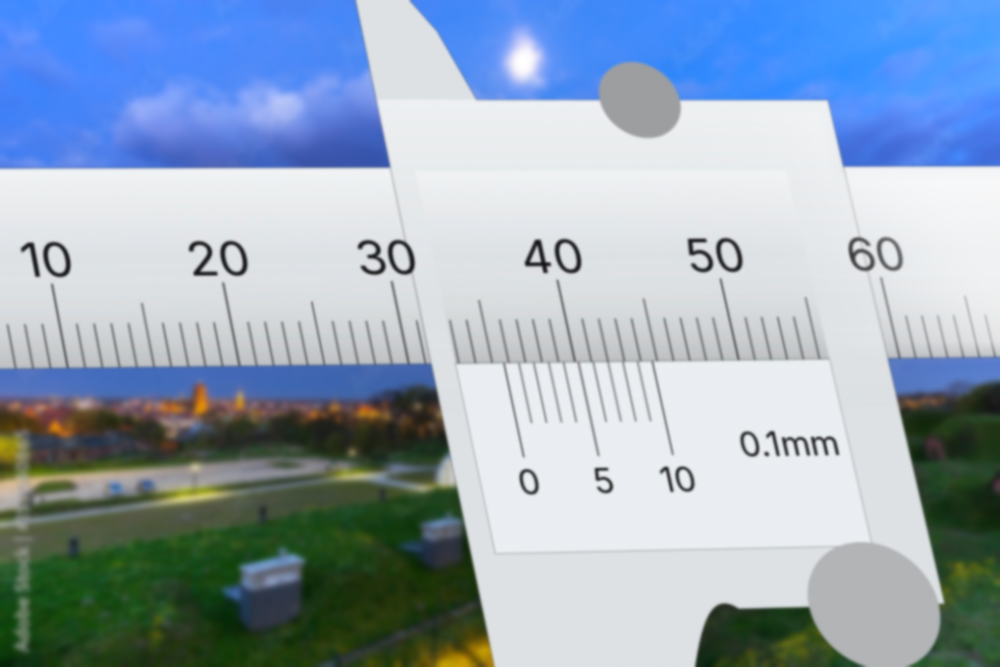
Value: 35.7
